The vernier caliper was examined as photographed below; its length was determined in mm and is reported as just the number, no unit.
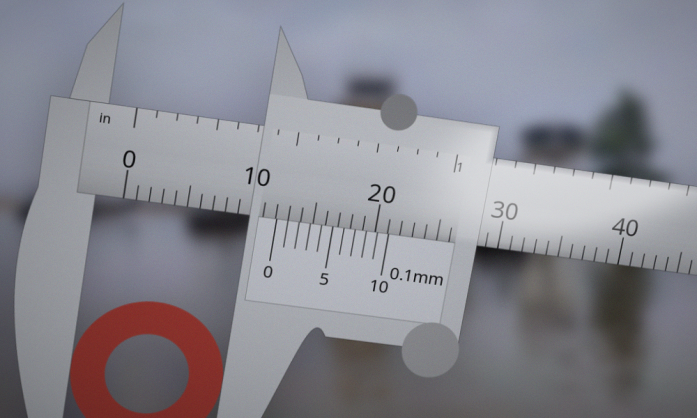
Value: 12.1
